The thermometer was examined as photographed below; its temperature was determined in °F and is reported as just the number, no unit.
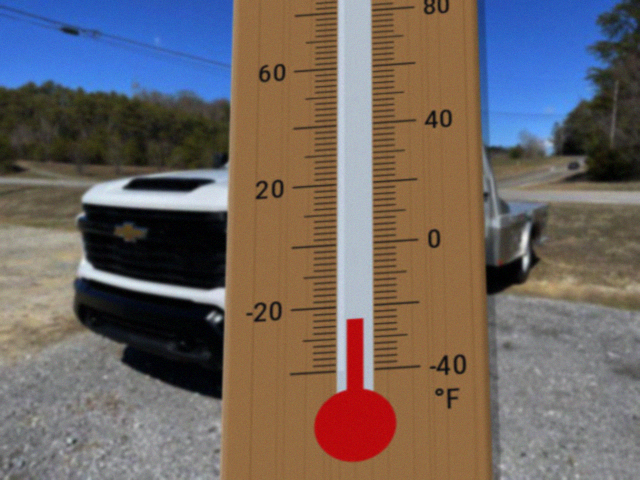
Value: -24
